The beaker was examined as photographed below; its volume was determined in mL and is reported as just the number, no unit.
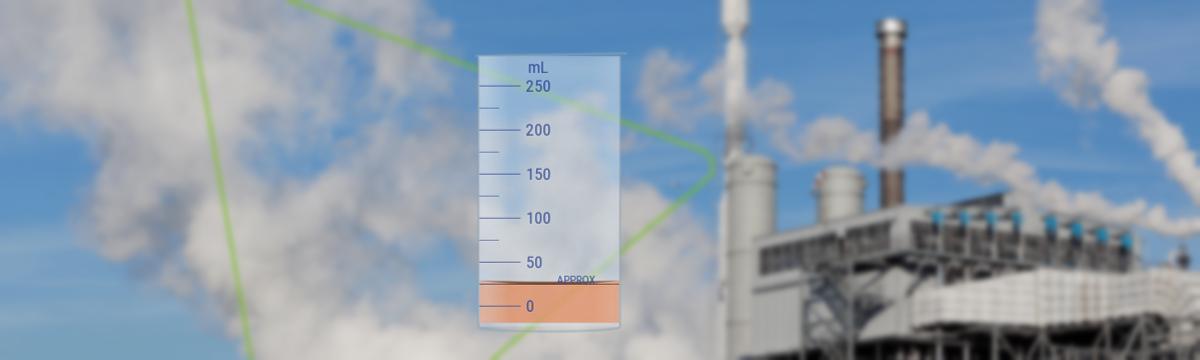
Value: 25
